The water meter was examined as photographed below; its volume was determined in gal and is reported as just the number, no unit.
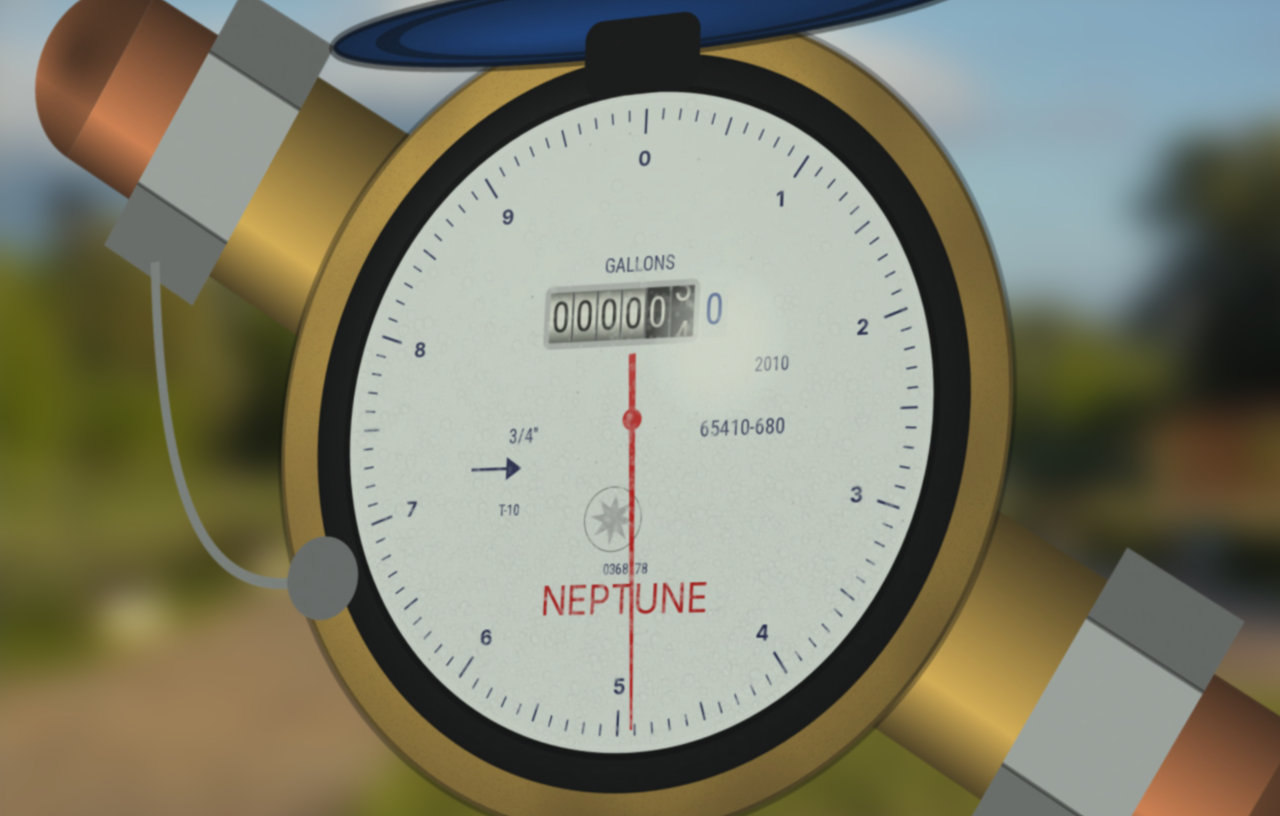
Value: 34.9
